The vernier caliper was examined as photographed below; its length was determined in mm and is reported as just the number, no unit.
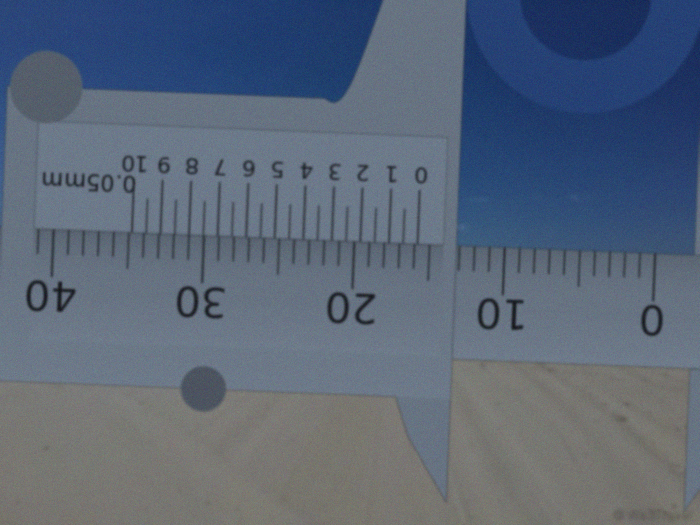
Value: 15.8
